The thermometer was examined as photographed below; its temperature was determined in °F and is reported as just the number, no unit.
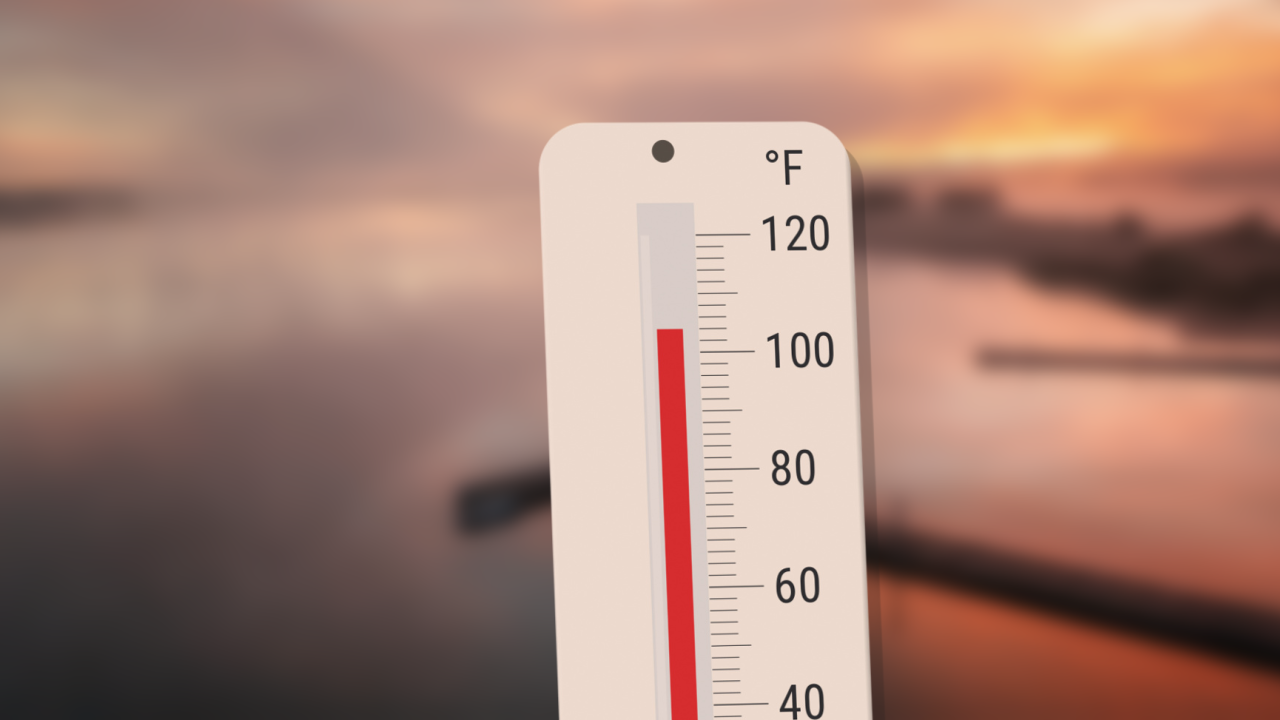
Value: 104
